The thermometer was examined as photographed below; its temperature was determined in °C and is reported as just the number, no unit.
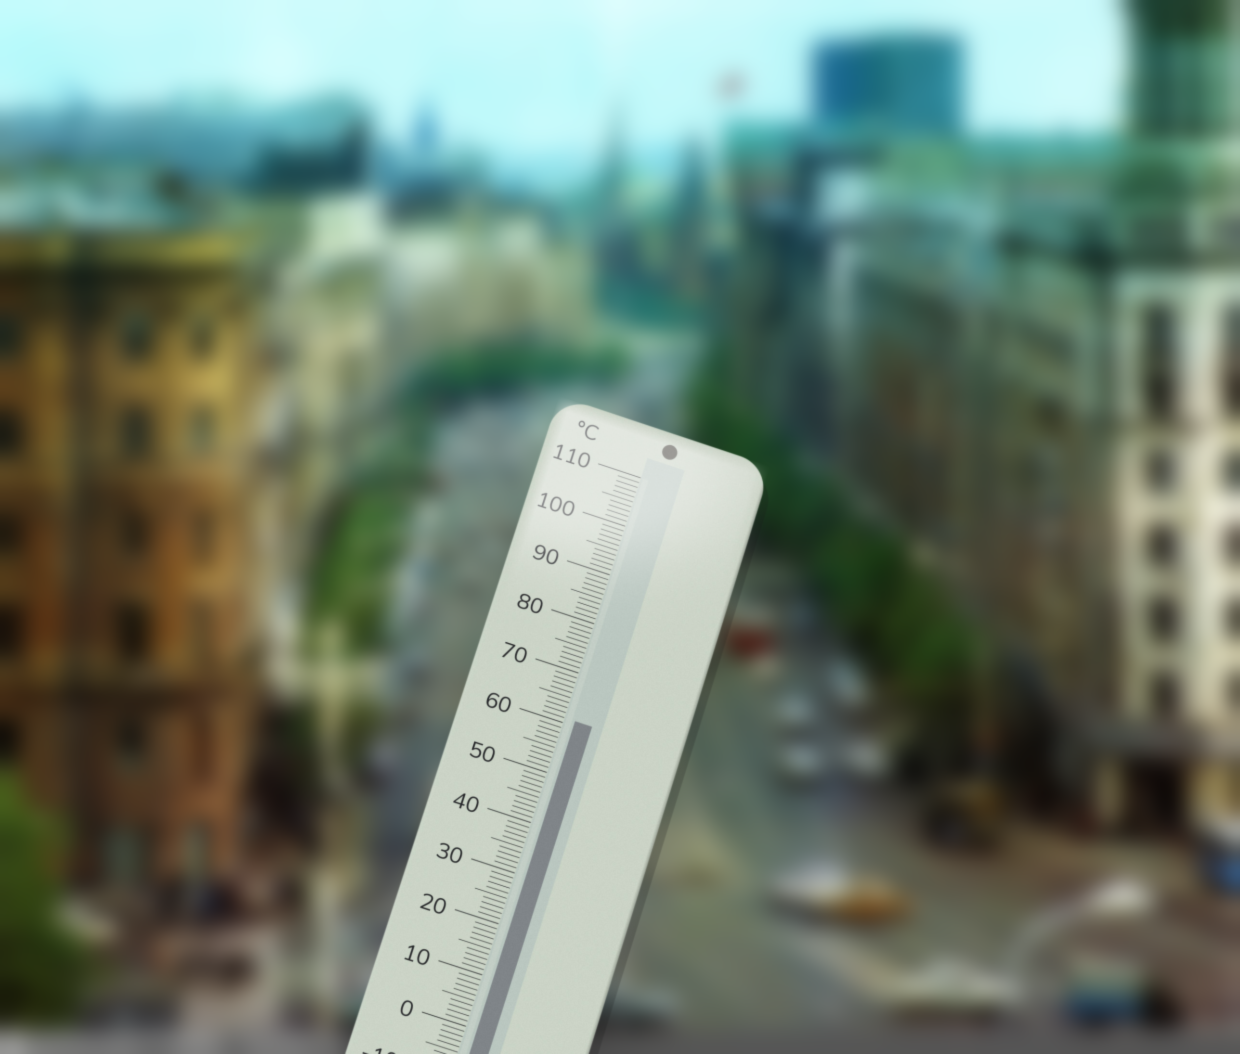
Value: 61
